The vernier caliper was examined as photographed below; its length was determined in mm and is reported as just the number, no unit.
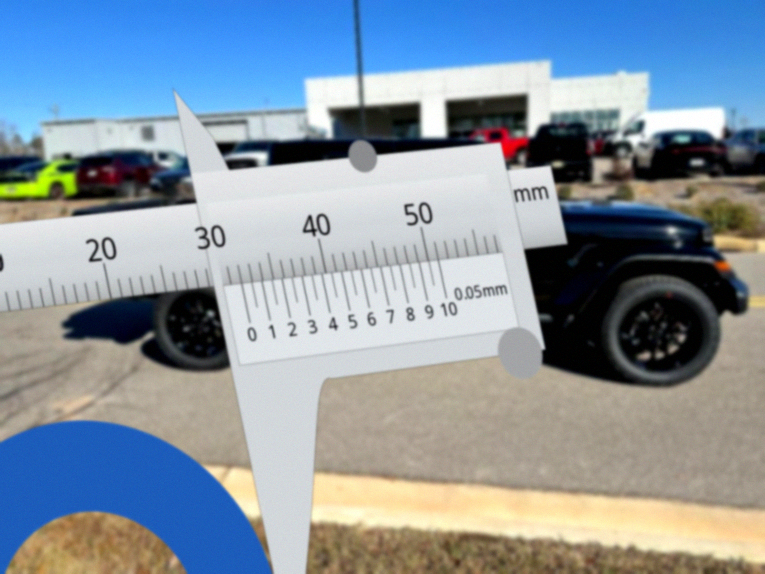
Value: 32.0
